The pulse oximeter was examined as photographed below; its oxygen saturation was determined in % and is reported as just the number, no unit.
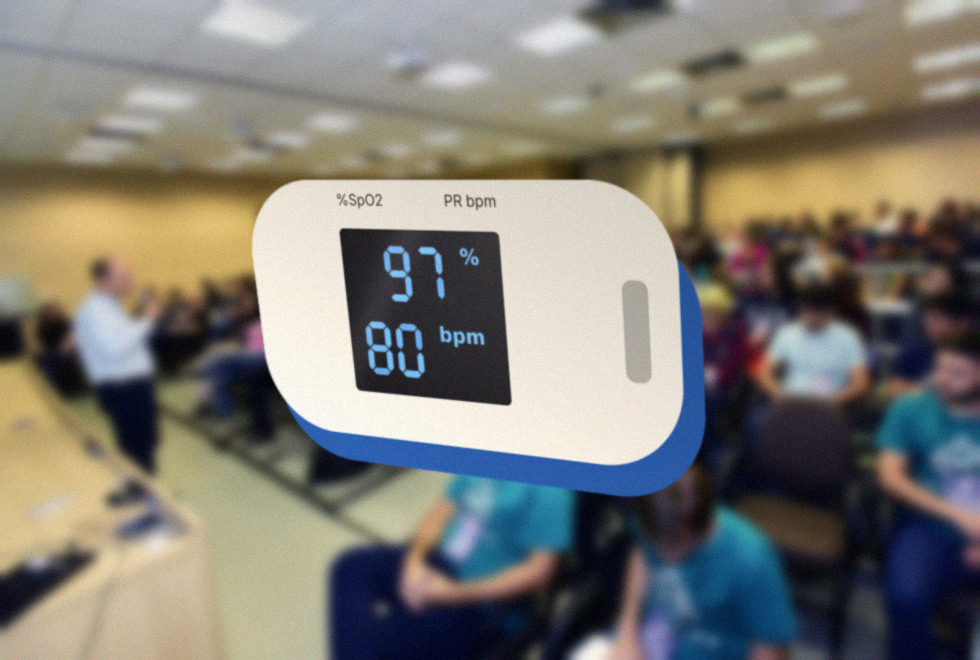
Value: 97
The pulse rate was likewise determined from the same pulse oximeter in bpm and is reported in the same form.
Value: 80
